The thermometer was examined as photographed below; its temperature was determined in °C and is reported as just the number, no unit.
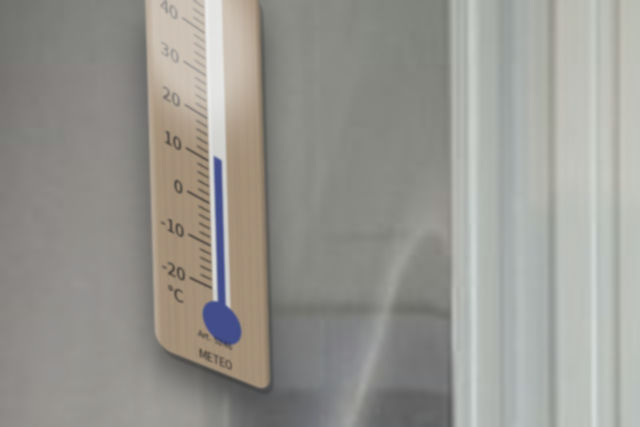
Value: 12
